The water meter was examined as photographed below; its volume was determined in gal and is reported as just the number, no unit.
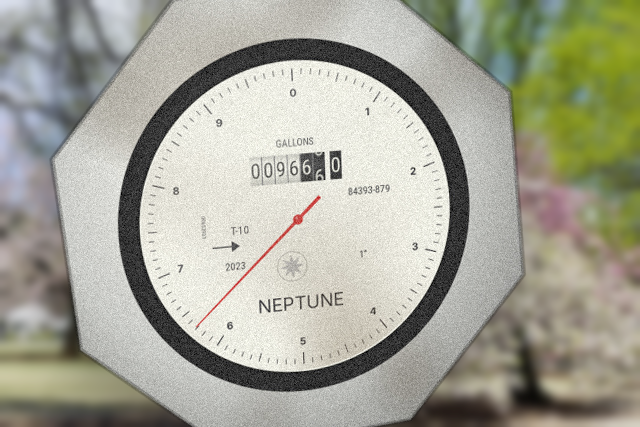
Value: 96656.3
